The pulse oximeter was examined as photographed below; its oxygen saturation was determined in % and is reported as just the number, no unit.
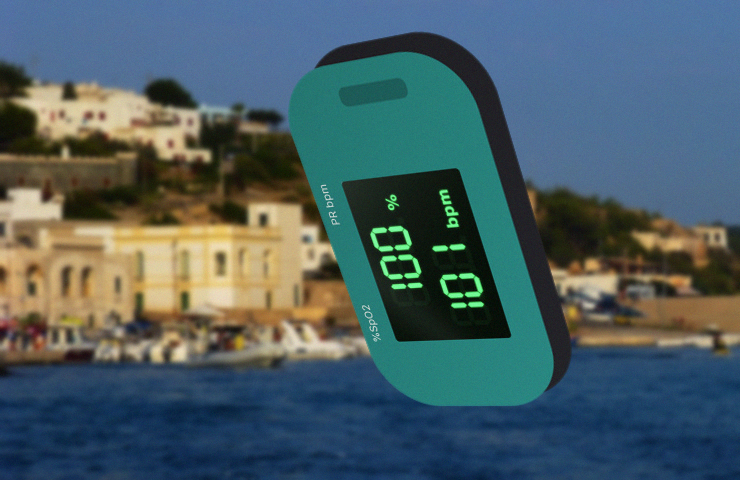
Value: 100
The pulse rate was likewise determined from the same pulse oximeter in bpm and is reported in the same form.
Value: 101
